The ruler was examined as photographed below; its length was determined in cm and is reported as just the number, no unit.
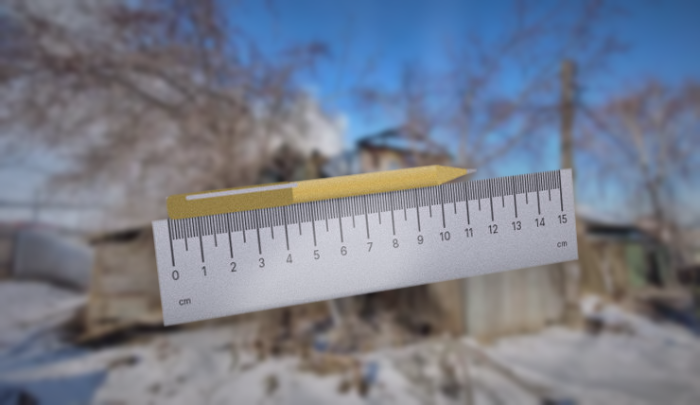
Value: 11.5
